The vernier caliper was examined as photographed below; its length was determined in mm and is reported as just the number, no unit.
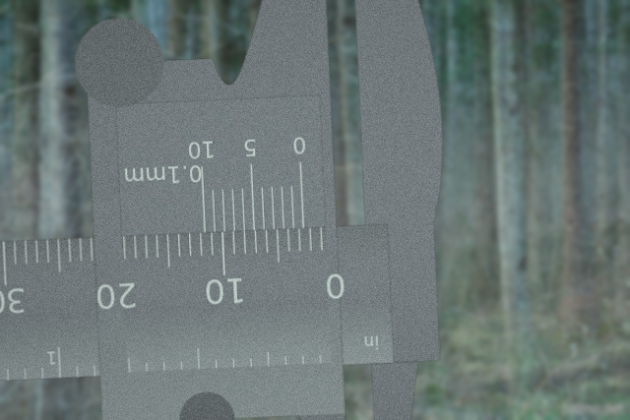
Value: 2.6
